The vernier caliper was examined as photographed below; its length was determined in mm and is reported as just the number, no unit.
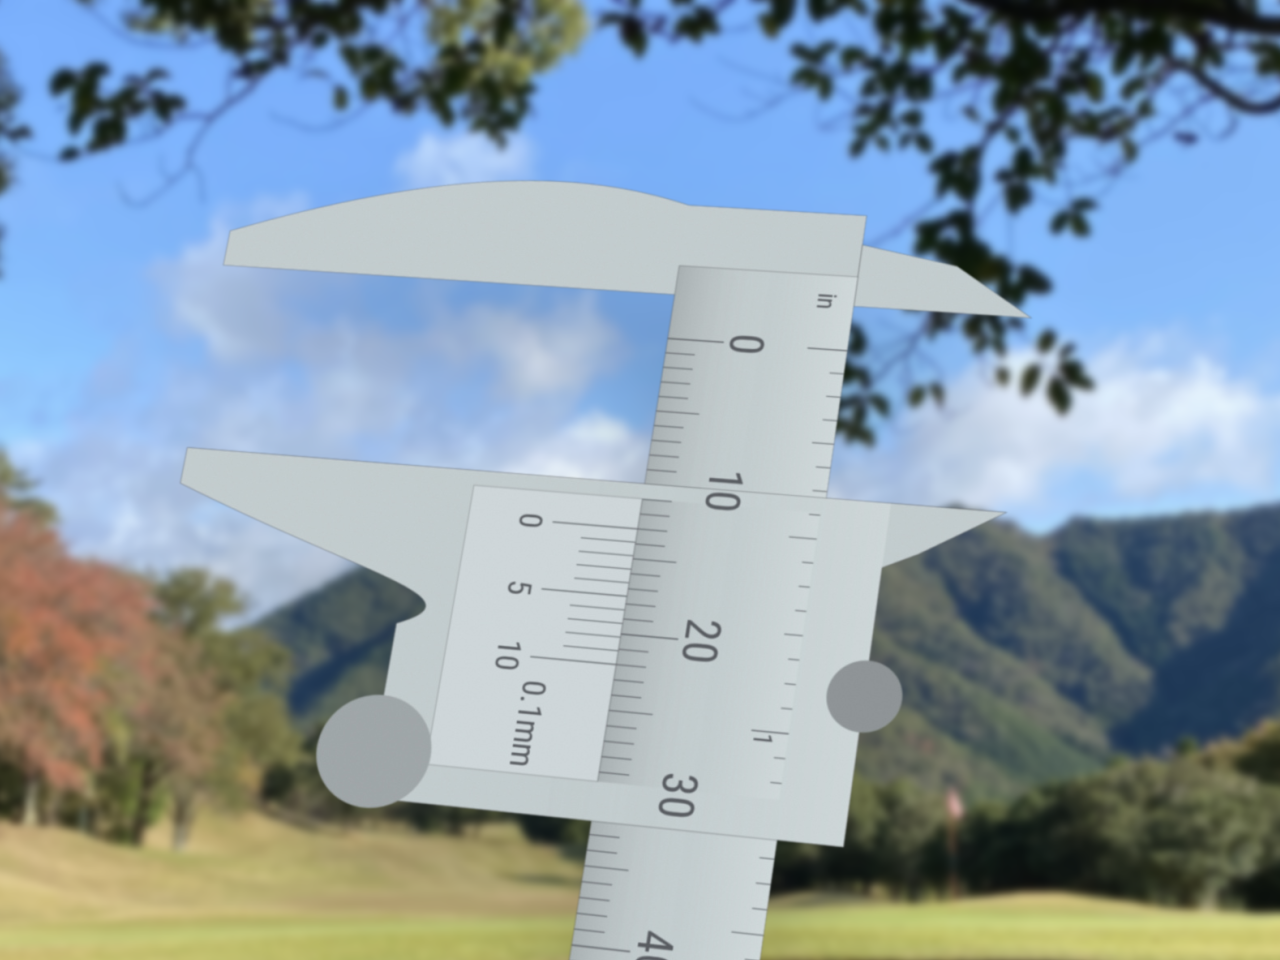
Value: 13.0
